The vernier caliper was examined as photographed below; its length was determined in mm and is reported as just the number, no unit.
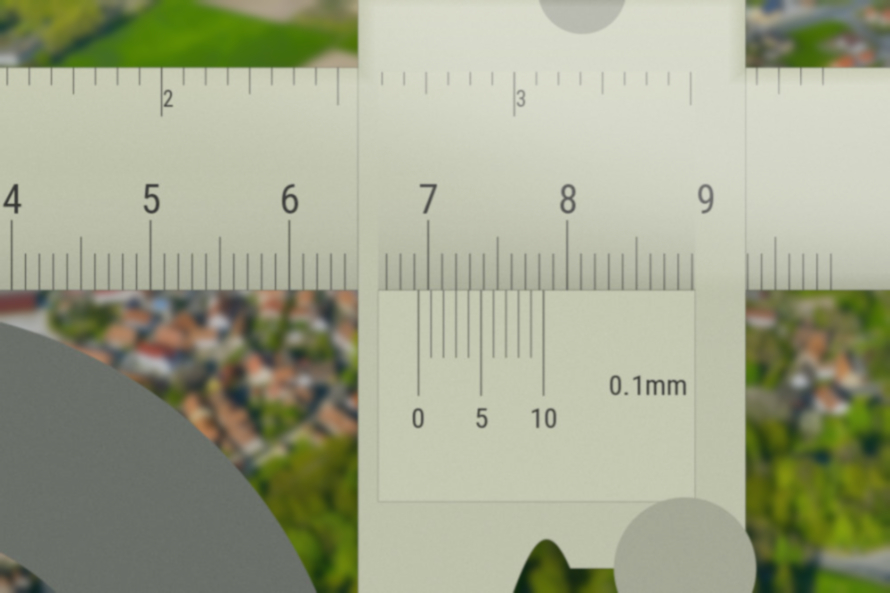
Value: 69.3
